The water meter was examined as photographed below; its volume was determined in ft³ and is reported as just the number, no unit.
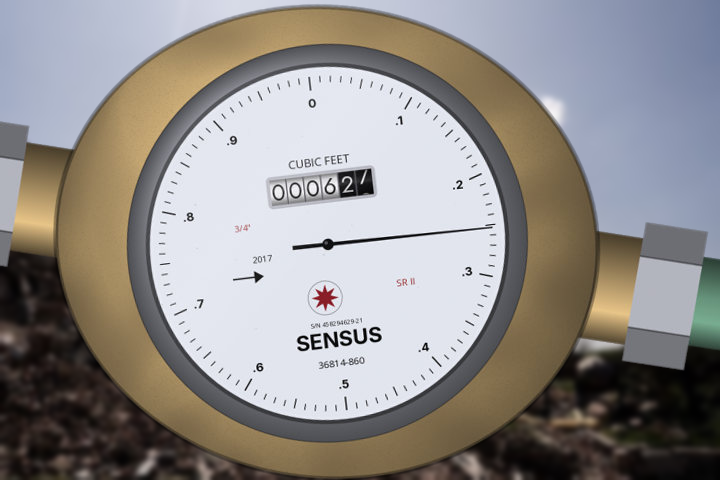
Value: 627.25
